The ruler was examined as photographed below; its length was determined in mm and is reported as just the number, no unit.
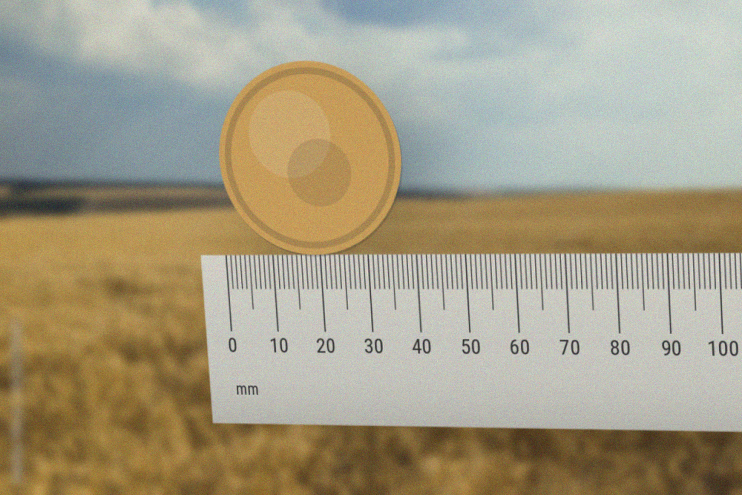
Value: 38
